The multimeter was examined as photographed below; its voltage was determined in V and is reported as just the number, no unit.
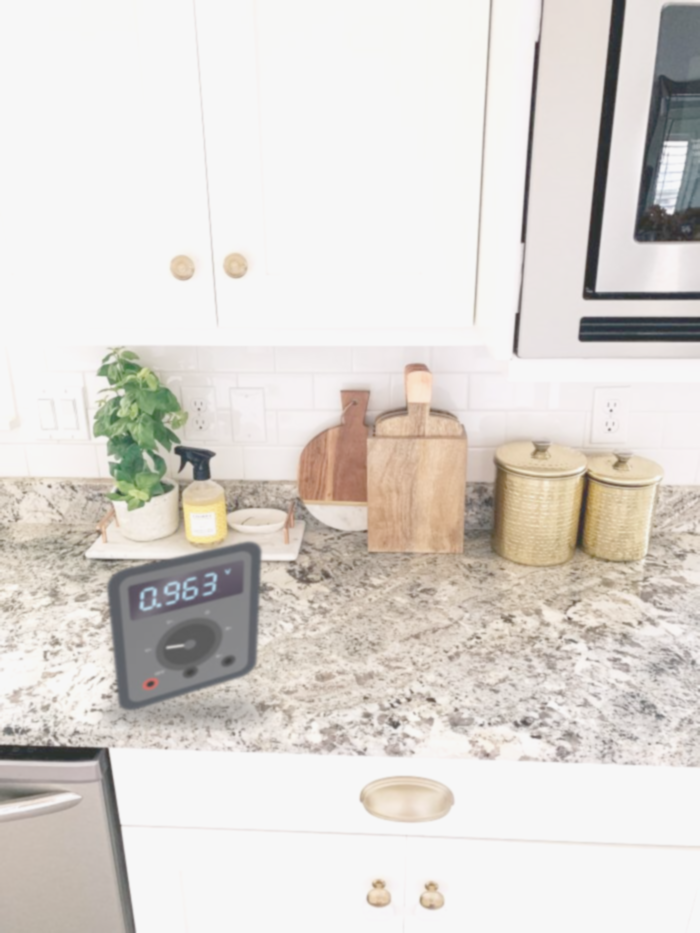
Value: 0.963
